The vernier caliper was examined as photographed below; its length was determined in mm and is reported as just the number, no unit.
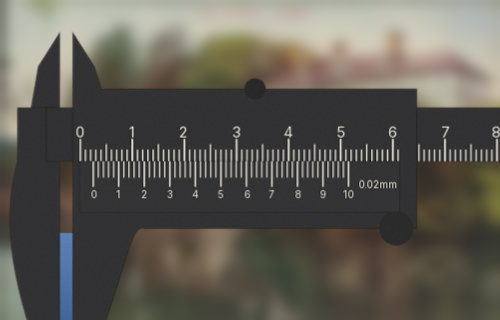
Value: 2.5
